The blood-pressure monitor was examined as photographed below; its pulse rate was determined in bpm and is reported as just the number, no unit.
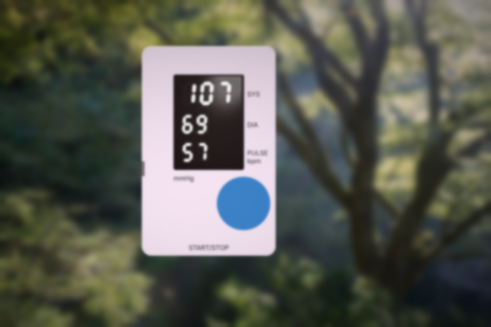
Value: 57
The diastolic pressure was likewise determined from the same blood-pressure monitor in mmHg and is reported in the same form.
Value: 69
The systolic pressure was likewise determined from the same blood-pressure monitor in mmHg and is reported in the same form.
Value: 107
